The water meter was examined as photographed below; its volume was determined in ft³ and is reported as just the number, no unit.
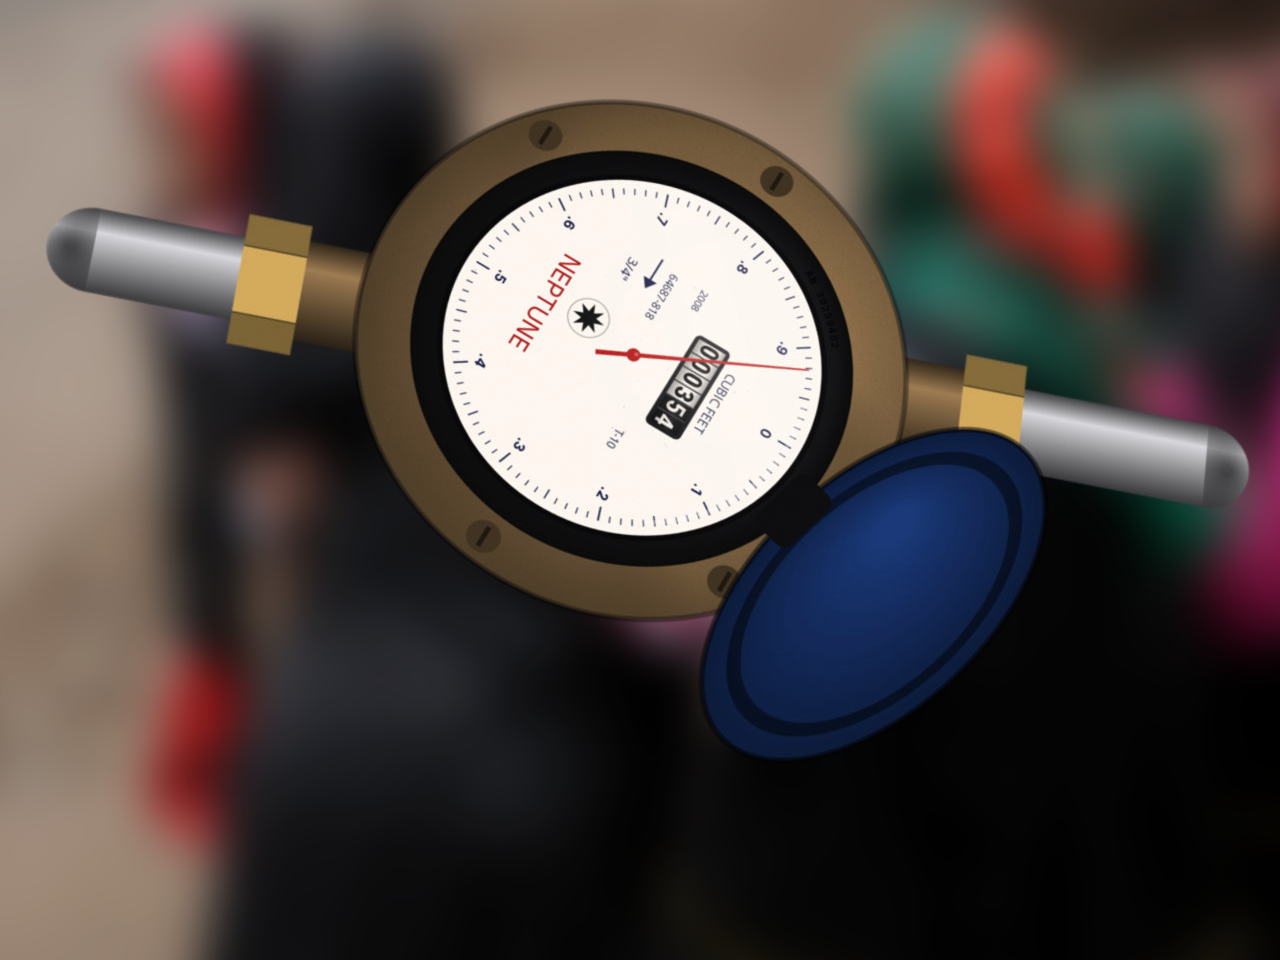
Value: 353.92
